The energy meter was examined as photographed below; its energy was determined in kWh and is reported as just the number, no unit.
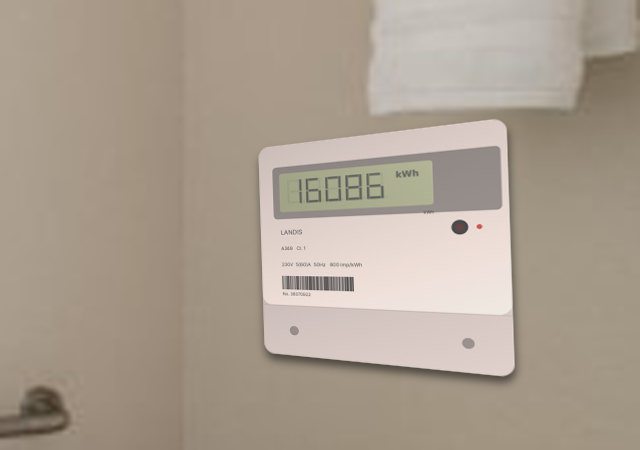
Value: 16086
